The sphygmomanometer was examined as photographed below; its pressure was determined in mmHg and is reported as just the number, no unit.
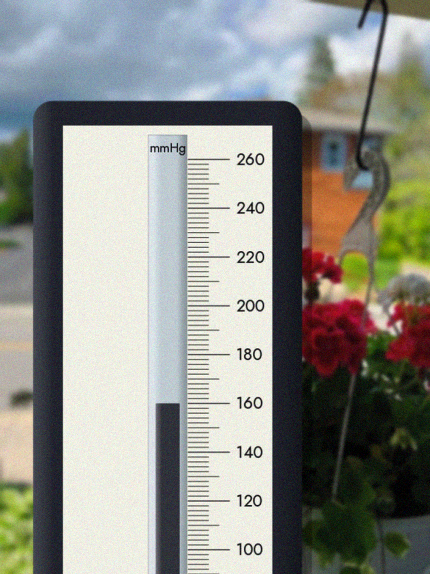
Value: 160
